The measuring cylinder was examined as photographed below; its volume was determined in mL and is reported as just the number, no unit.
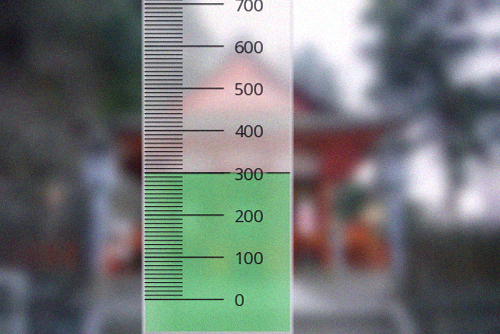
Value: 300
